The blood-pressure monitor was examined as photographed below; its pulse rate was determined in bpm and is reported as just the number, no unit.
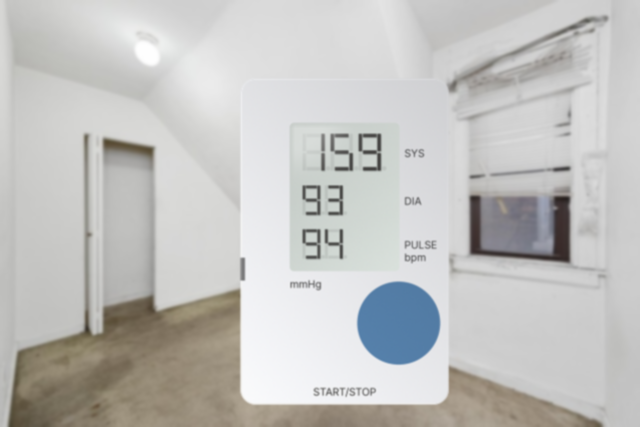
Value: 94
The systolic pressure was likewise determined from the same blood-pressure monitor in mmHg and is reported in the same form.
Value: 159
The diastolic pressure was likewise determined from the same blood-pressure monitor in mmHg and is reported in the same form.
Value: 93
